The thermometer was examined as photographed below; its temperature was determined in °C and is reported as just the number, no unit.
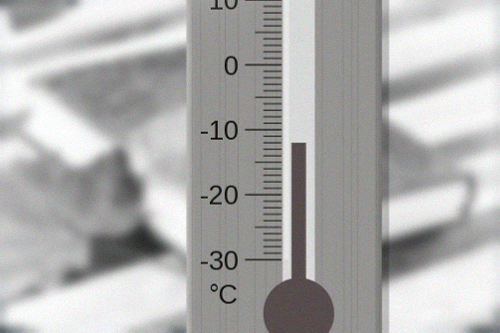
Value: -12
